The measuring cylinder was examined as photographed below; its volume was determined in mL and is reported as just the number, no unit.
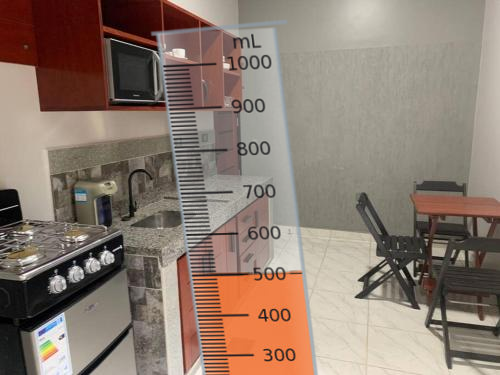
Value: 500
